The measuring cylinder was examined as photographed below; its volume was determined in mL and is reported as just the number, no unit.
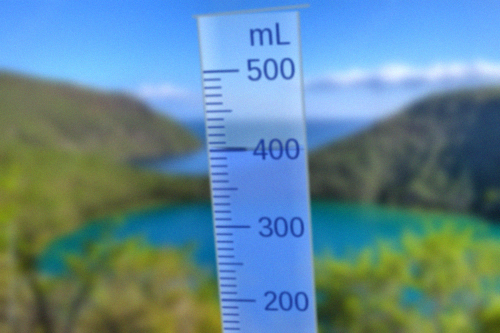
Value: 400
